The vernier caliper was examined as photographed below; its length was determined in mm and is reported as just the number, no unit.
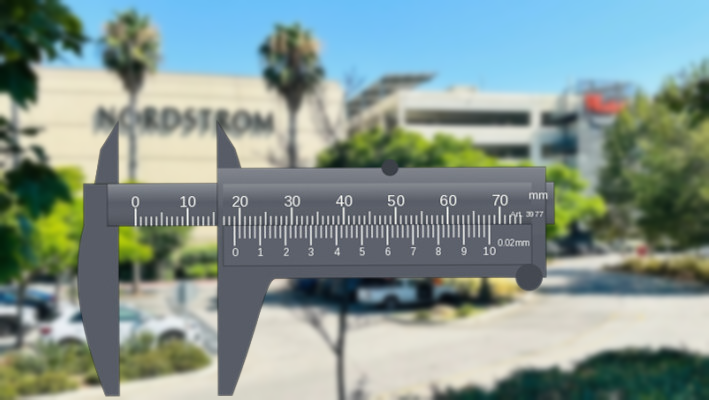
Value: 19.0
